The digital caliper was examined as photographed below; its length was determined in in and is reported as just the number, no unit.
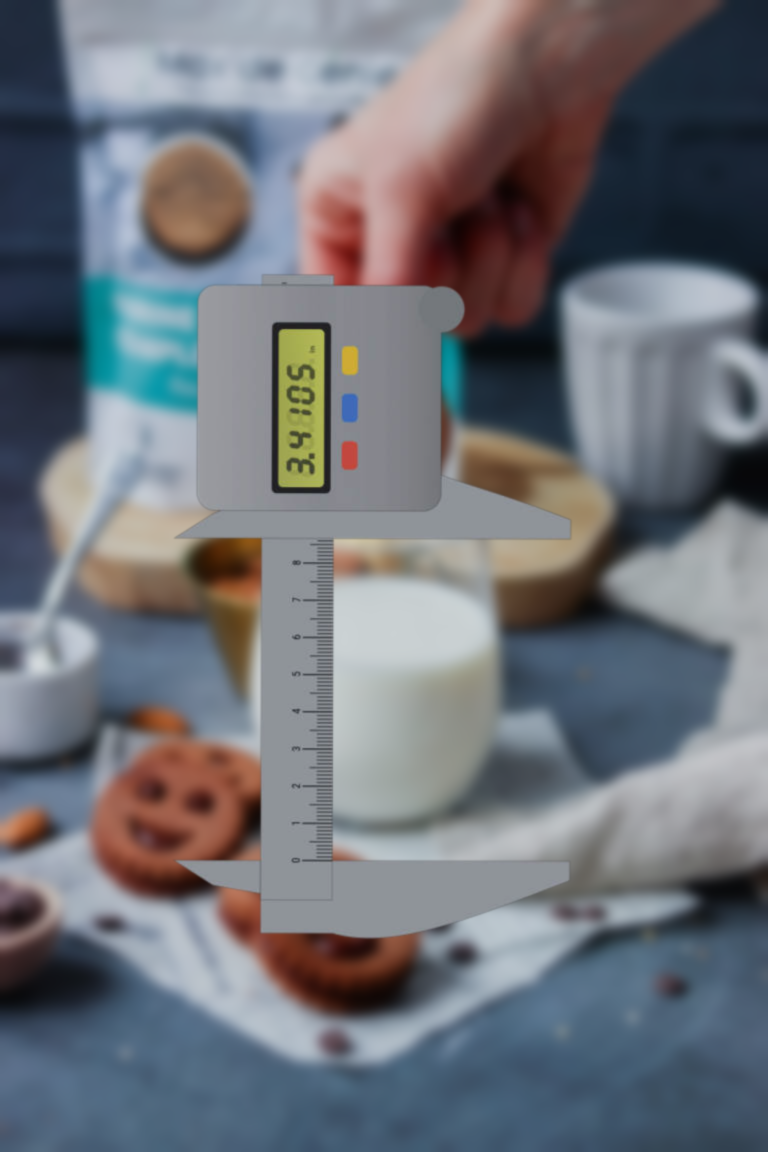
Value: 3.4105
